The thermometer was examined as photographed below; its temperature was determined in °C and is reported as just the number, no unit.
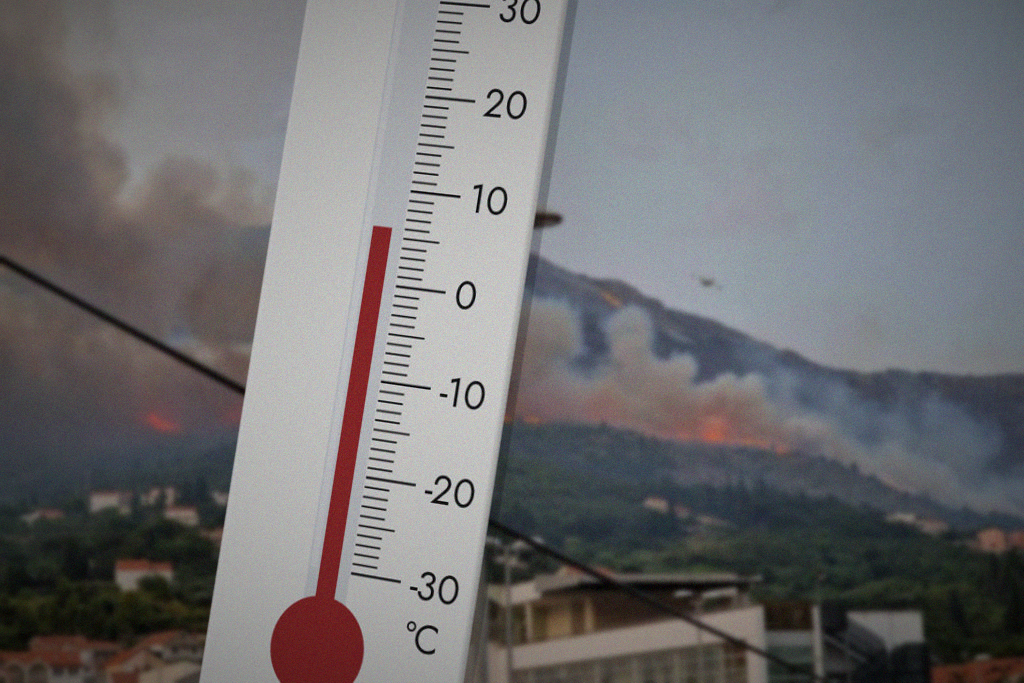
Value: 6
